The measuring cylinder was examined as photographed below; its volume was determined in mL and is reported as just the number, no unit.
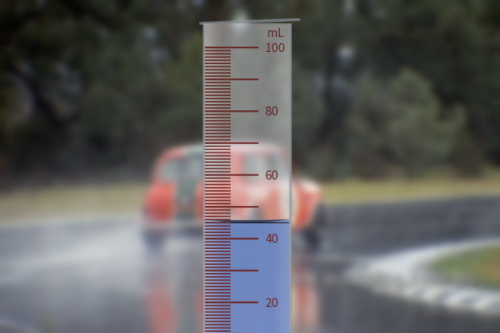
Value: 45
